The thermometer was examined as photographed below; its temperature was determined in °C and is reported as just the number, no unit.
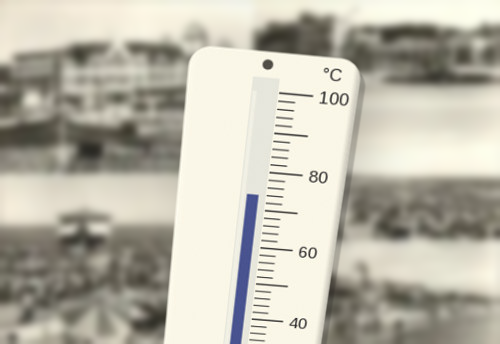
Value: 74
